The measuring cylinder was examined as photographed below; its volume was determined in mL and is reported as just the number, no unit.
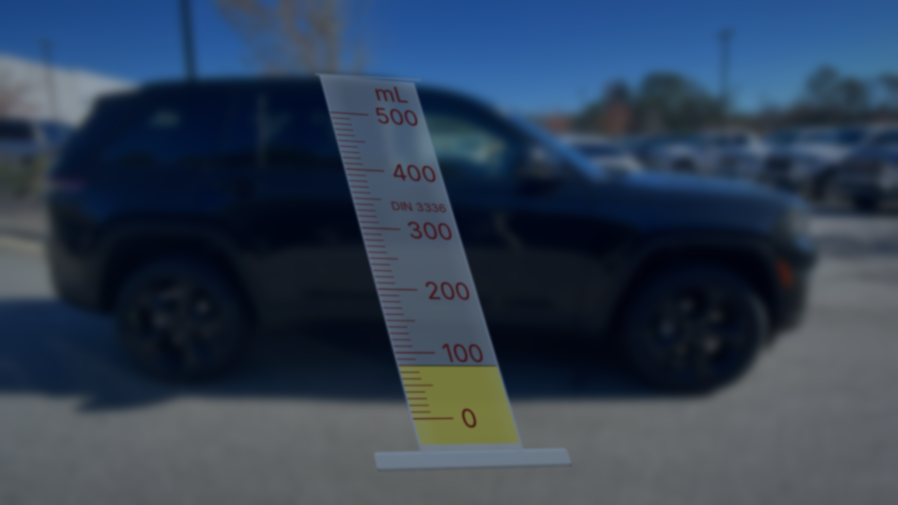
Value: 80
